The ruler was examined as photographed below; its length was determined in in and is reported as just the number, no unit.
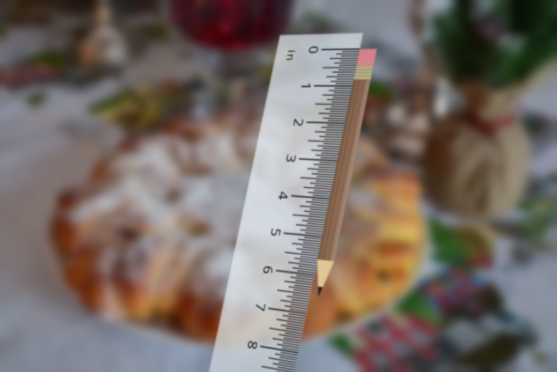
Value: 6.5
